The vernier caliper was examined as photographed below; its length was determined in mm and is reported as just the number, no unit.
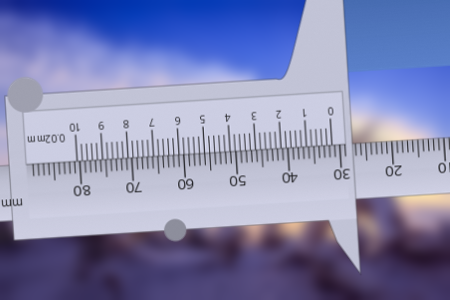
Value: 31.5
